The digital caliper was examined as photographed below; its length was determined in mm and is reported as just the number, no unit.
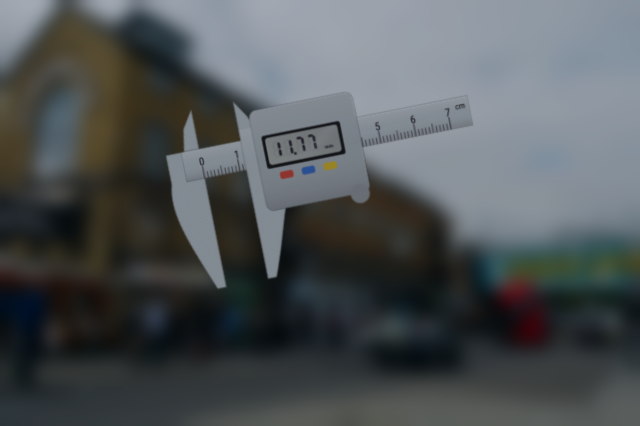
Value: 11.77
